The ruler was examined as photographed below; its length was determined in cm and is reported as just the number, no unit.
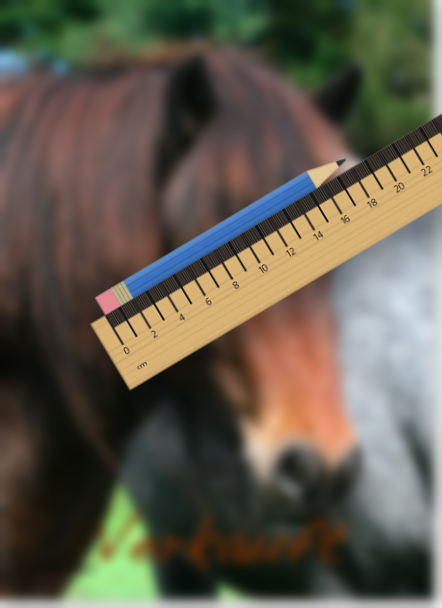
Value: 18
